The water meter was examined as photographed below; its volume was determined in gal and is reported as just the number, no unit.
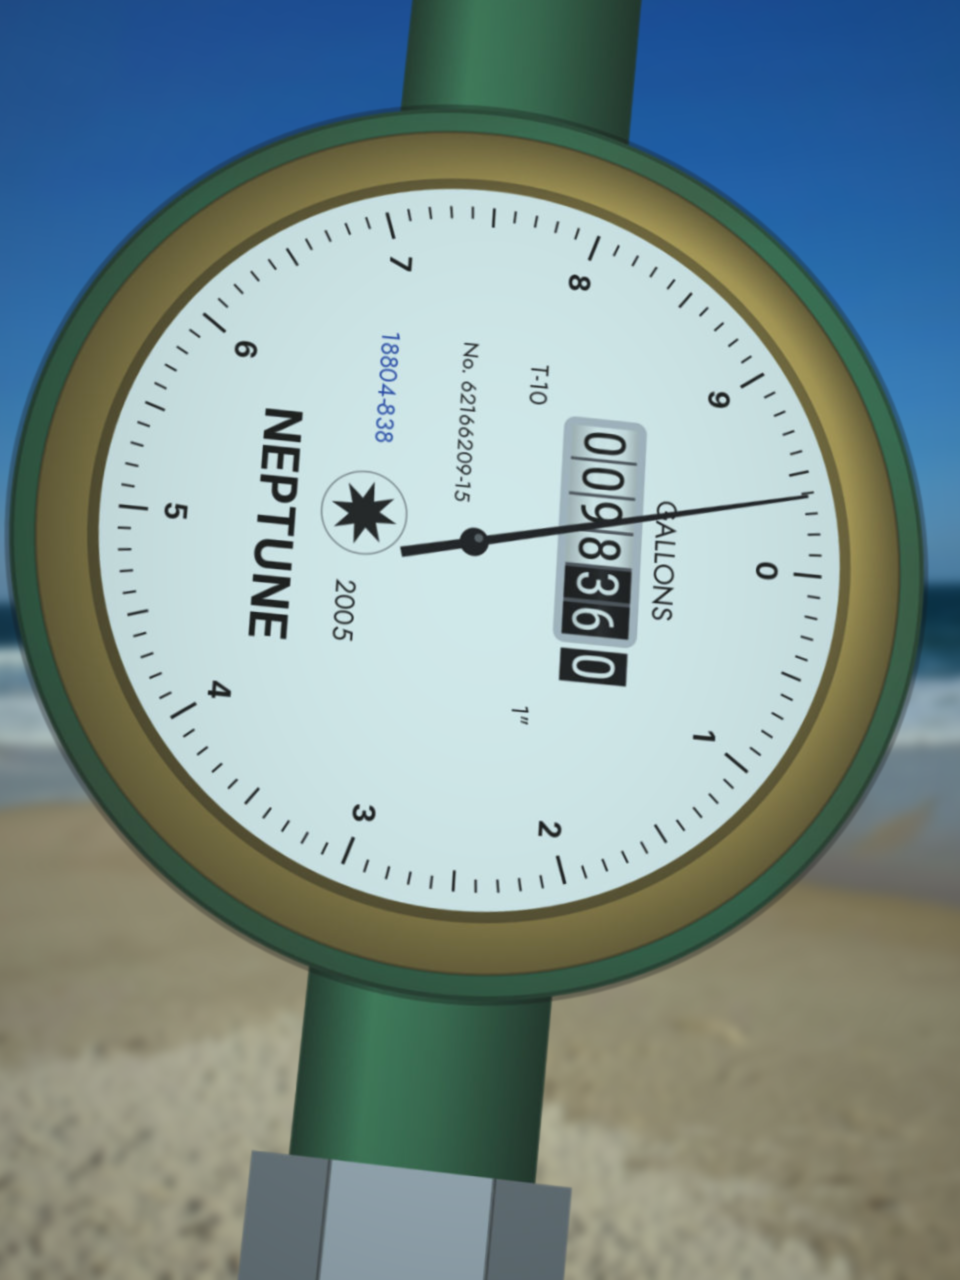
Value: 98359.6
